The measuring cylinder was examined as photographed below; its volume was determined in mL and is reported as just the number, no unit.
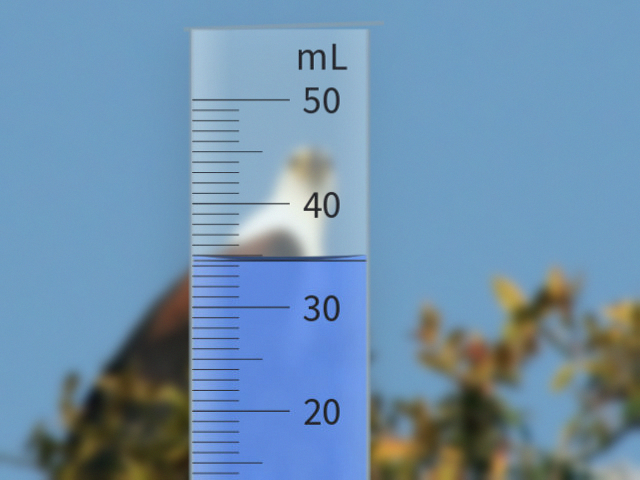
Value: 34.5
